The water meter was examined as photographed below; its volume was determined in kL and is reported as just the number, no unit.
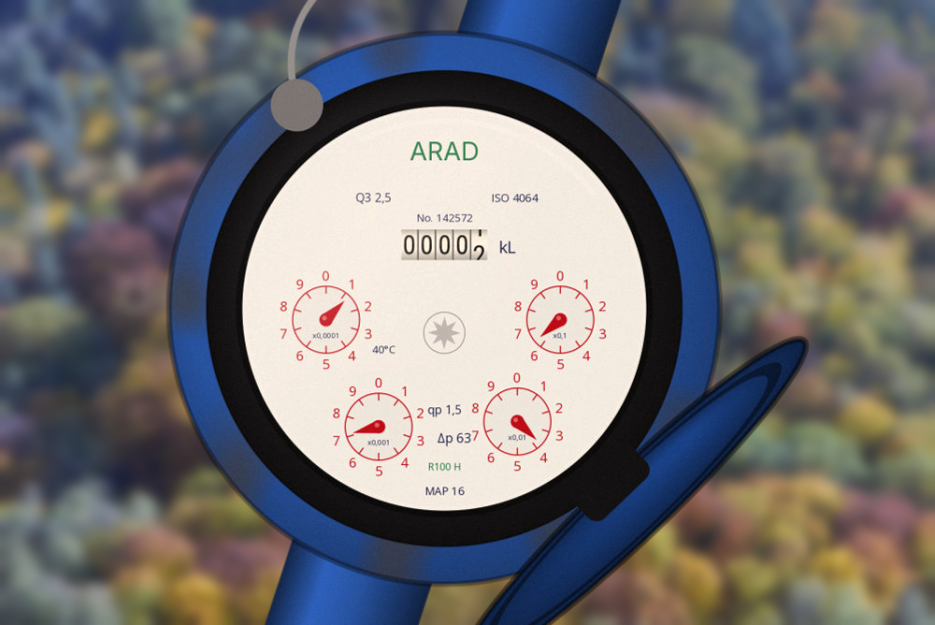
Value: 1.6371
